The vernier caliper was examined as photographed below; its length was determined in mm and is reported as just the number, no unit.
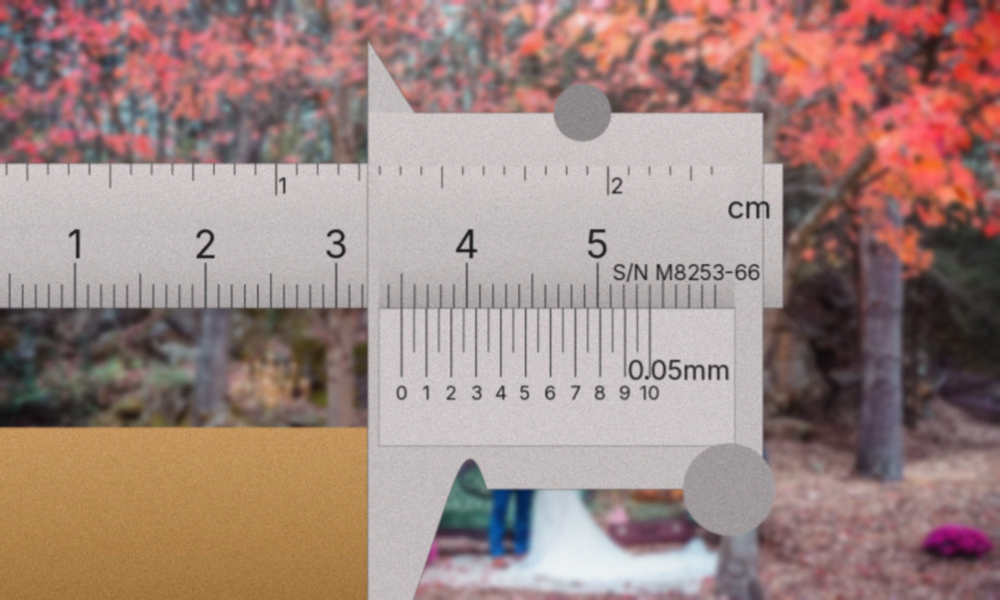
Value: 35.0
